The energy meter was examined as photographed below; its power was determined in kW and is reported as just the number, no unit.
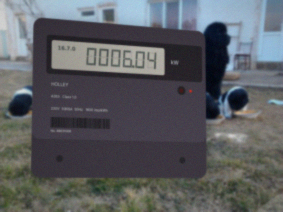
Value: 6.04
